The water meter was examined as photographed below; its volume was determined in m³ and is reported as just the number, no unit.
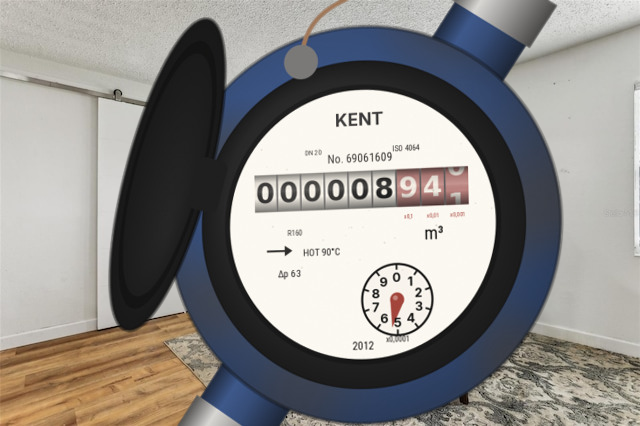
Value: 8.9405
